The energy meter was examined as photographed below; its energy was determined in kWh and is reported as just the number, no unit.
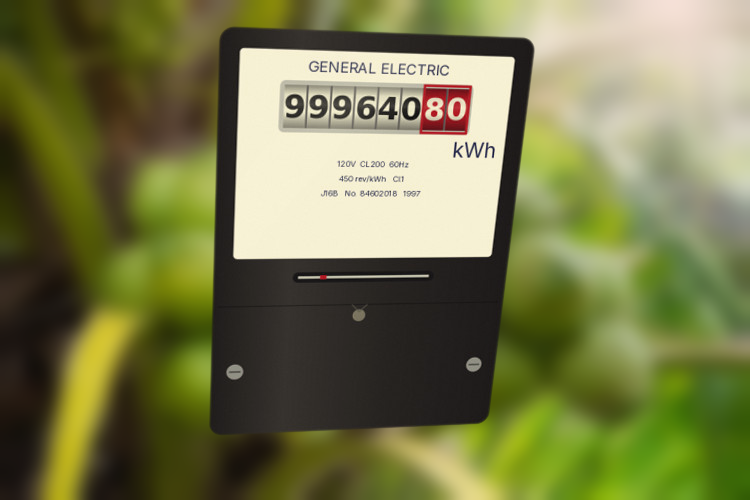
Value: 999640.80
